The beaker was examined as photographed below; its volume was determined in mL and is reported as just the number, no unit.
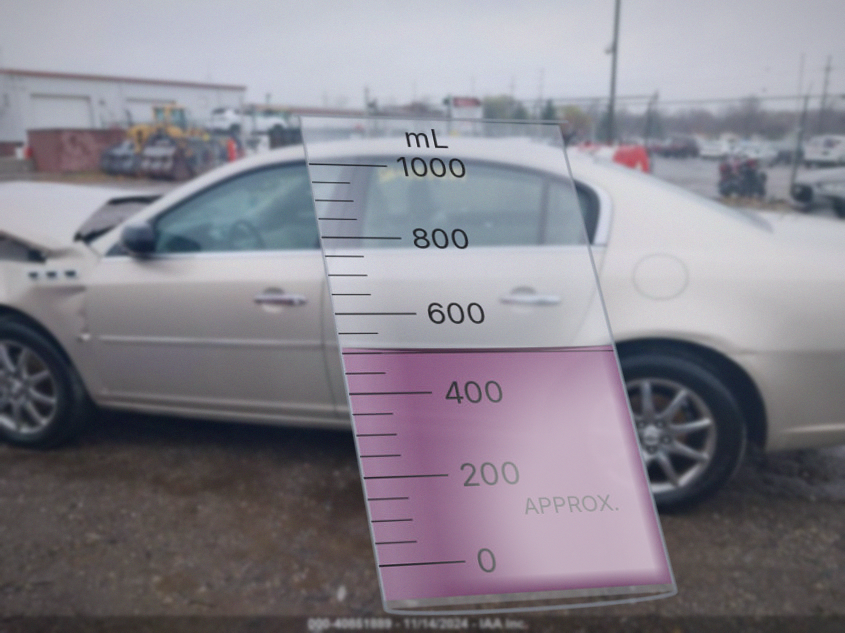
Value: 500
